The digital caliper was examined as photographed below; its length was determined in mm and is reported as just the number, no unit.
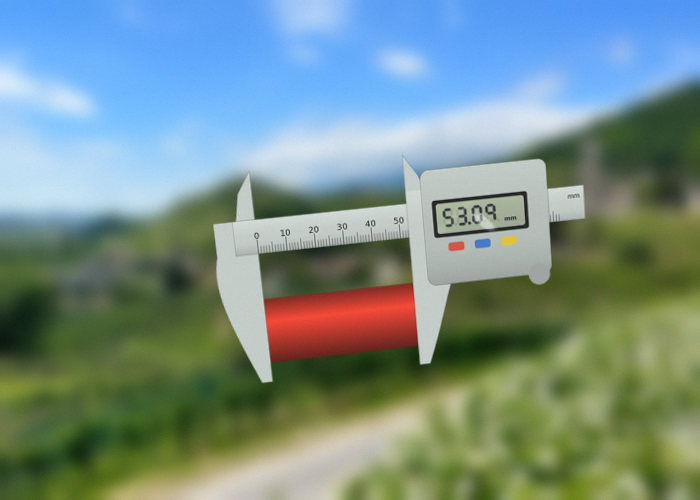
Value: 53.09
